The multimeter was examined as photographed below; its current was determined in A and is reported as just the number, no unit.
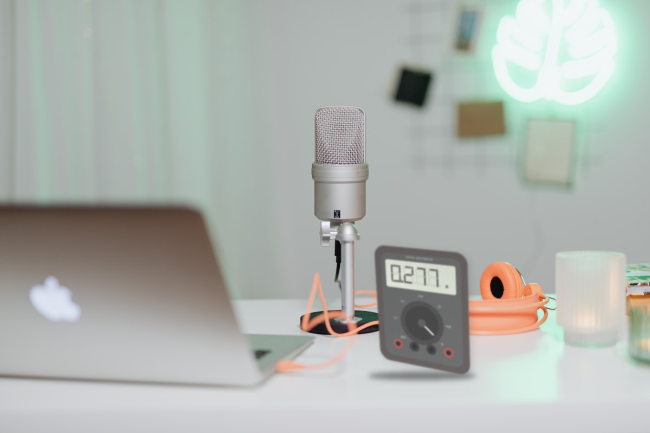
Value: 0.277
